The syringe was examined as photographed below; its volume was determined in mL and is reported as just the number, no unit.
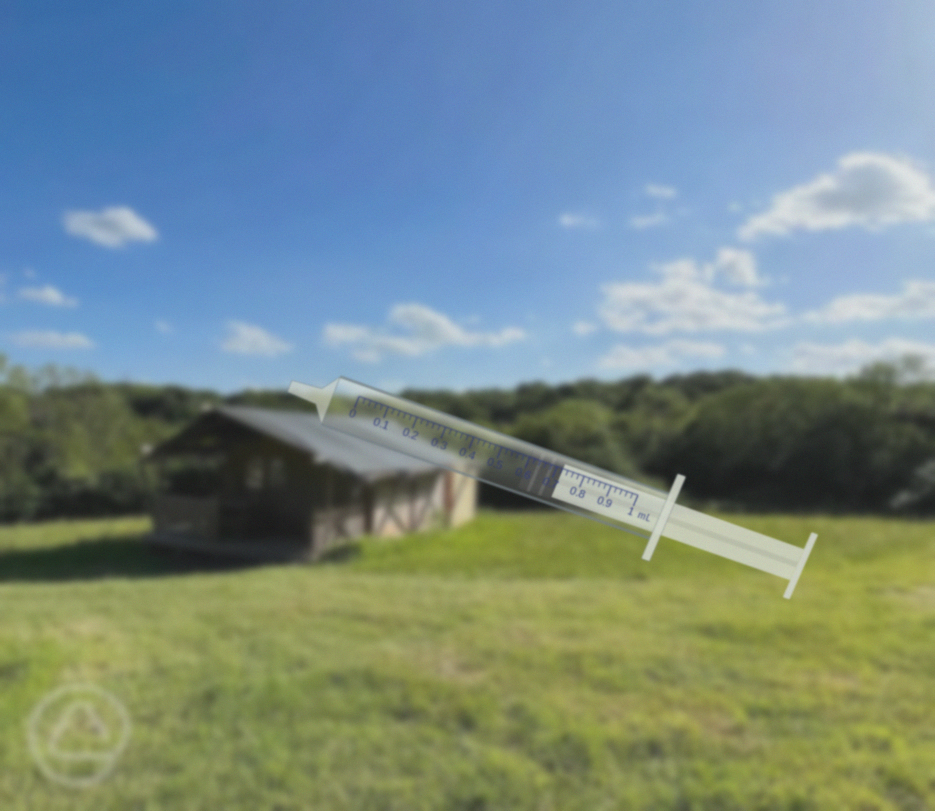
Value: 0.6
